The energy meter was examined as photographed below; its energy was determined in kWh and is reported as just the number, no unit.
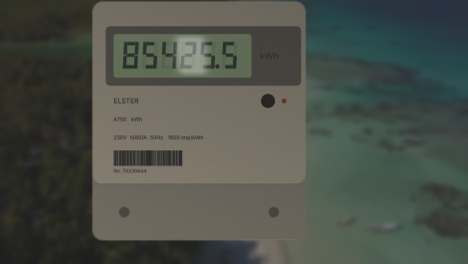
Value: 85425.5
